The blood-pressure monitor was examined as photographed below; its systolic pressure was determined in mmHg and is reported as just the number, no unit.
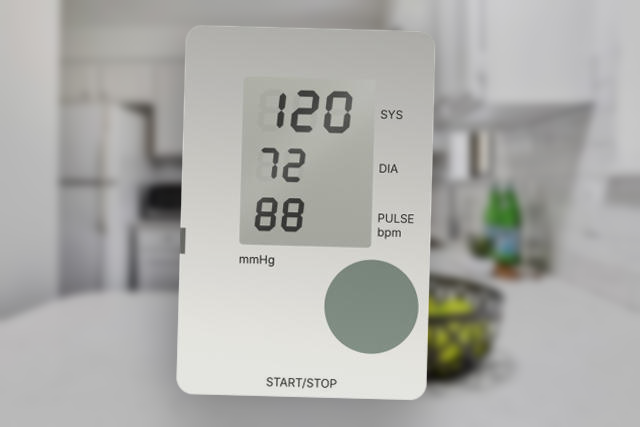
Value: 120
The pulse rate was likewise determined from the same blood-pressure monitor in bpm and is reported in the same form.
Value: 88
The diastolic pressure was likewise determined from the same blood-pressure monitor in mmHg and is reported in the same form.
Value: 72
